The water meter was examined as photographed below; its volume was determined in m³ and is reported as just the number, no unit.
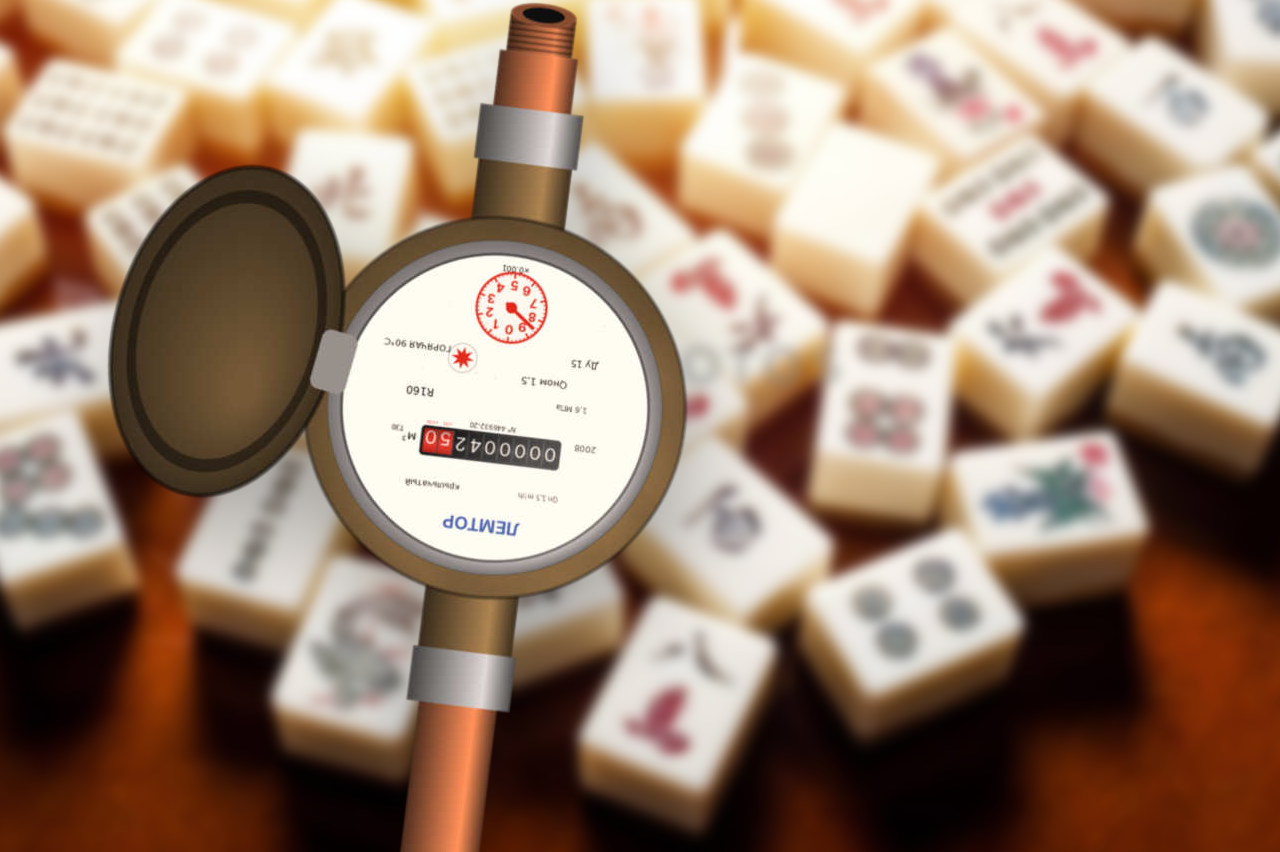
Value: 42.498
